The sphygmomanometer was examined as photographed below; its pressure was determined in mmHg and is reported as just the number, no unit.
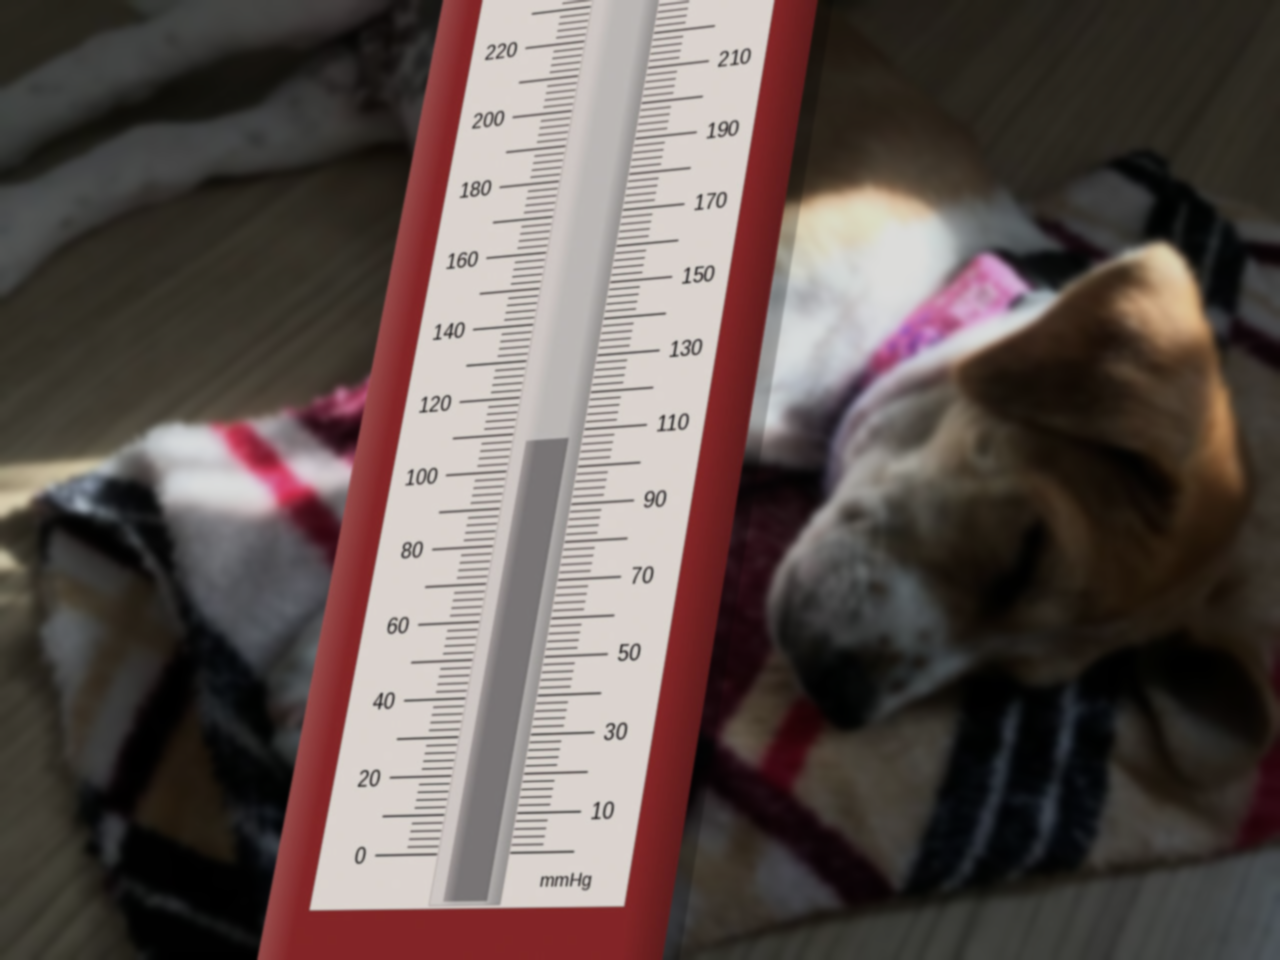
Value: 108
